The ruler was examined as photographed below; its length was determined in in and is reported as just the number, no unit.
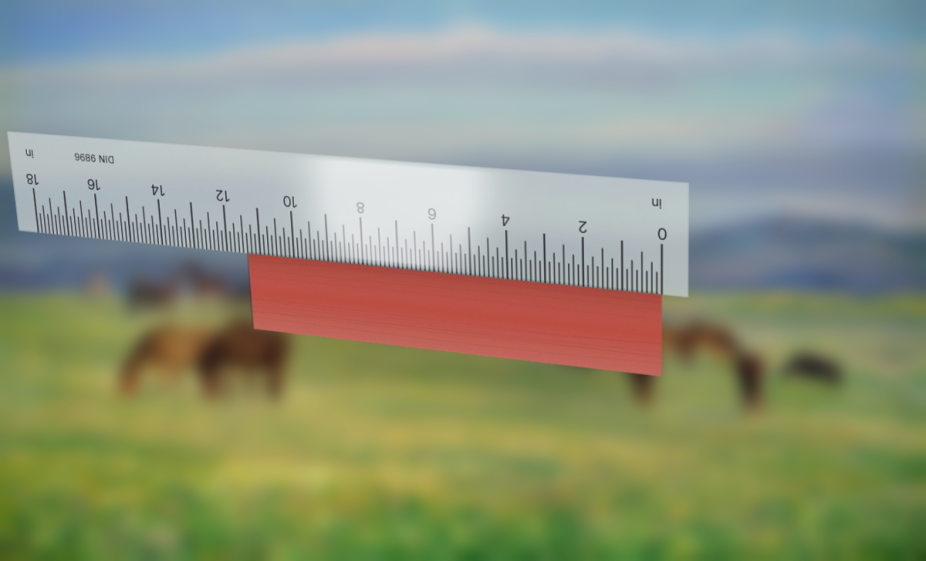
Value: 11.375
